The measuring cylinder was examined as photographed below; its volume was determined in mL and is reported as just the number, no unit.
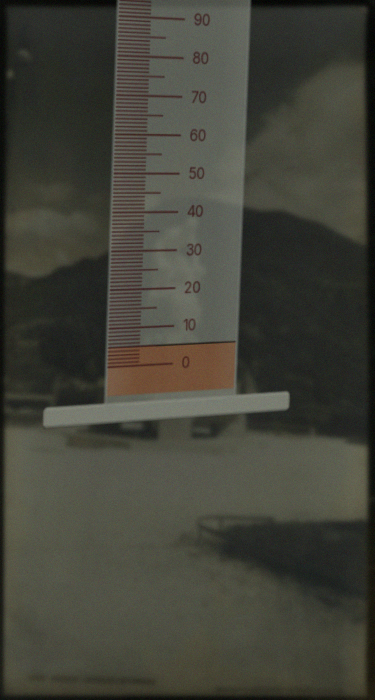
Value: 5
